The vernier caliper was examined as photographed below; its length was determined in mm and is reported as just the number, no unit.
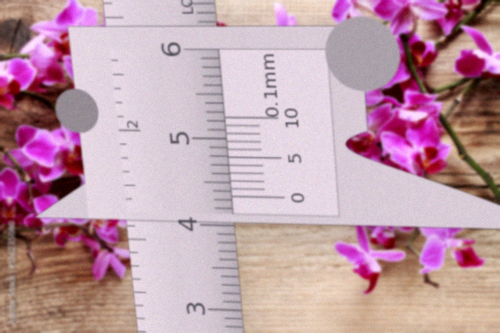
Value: 43.4
